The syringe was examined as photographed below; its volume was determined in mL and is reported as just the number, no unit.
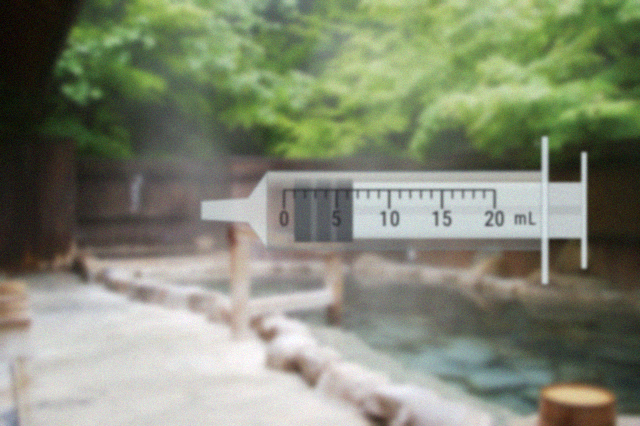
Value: 1
